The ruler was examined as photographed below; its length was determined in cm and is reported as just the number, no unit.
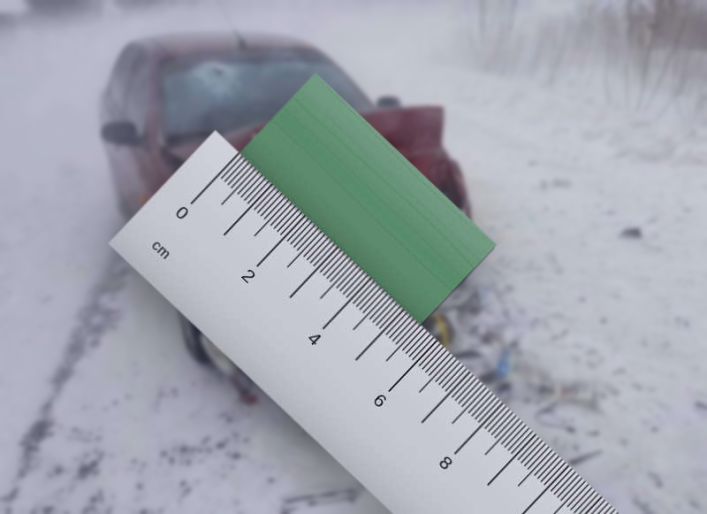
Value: 5.5
